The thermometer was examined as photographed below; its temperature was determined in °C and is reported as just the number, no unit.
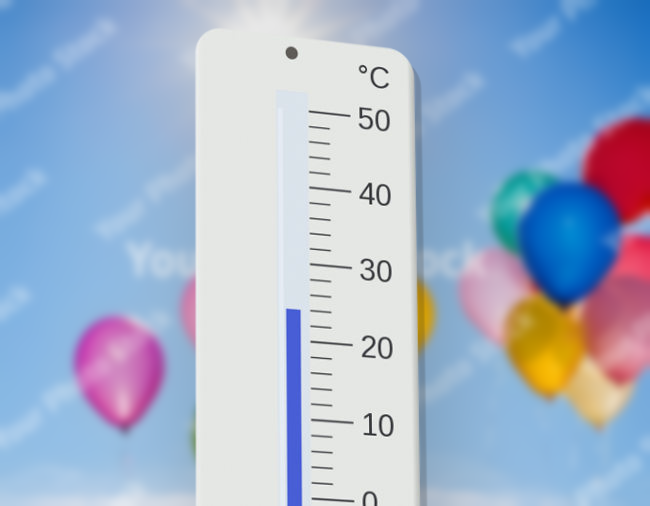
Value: 24
